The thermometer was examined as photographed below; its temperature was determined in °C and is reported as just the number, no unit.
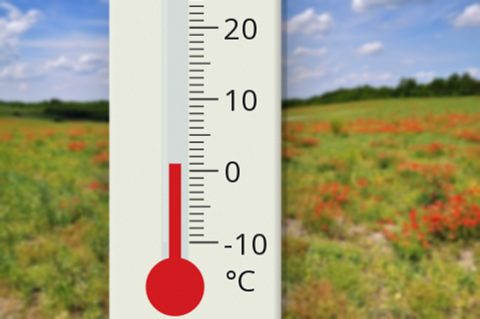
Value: 1
